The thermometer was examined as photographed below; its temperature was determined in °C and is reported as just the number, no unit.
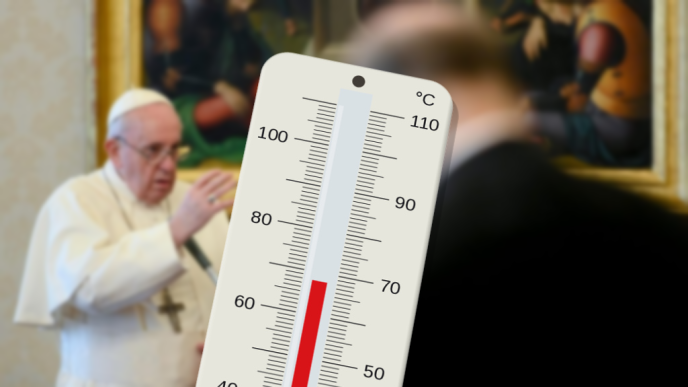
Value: 68
